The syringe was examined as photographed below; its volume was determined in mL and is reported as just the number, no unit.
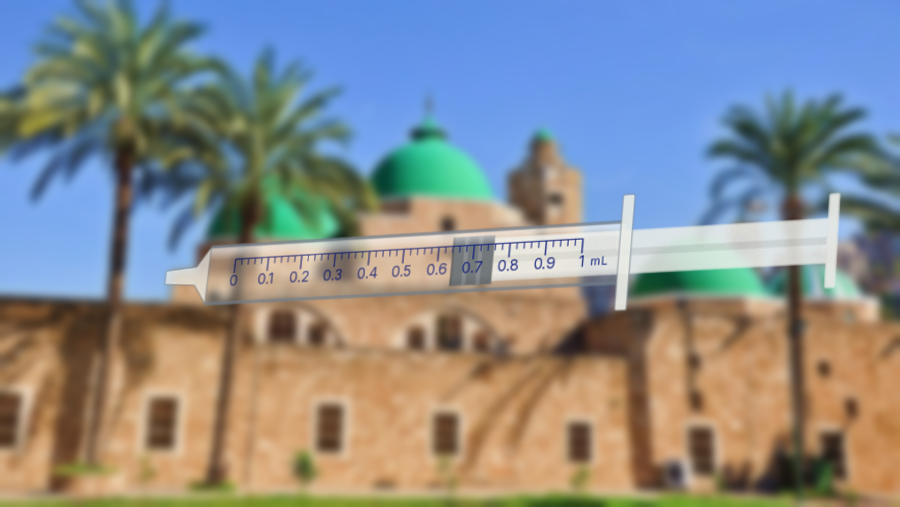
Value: 0.64
